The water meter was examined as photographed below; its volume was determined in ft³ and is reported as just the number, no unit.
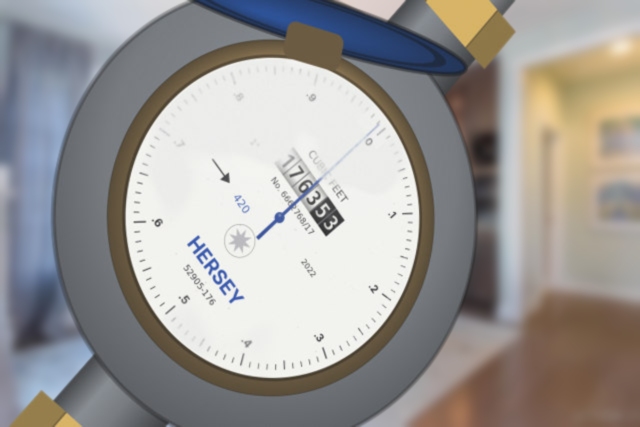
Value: 176352.99
